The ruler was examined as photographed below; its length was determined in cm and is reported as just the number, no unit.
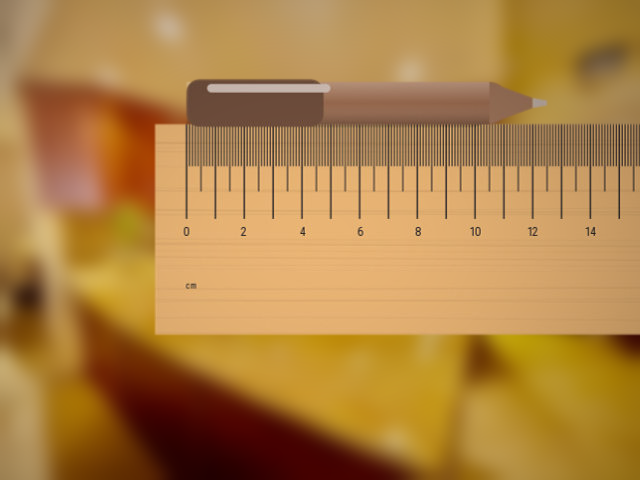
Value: 12.5
